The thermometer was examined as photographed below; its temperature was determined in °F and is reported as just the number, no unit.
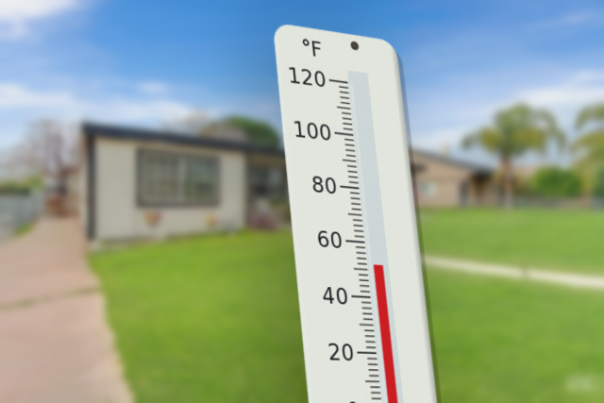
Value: 52
